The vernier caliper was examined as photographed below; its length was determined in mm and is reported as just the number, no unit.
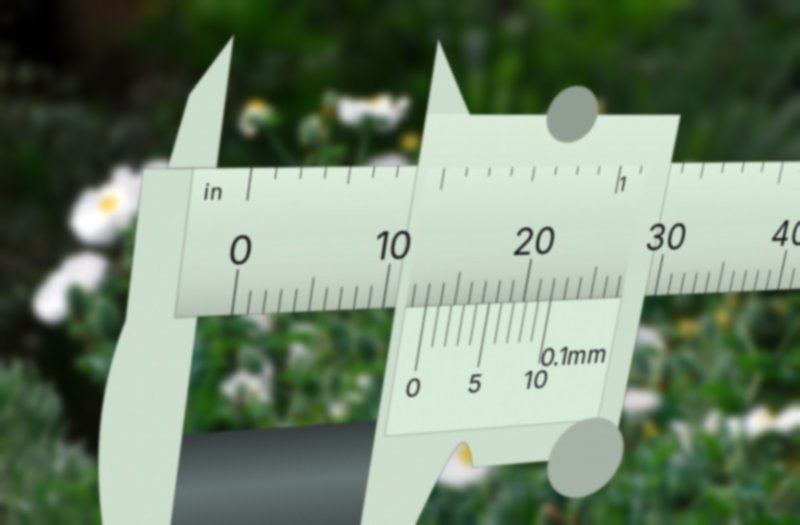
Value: 13.0
